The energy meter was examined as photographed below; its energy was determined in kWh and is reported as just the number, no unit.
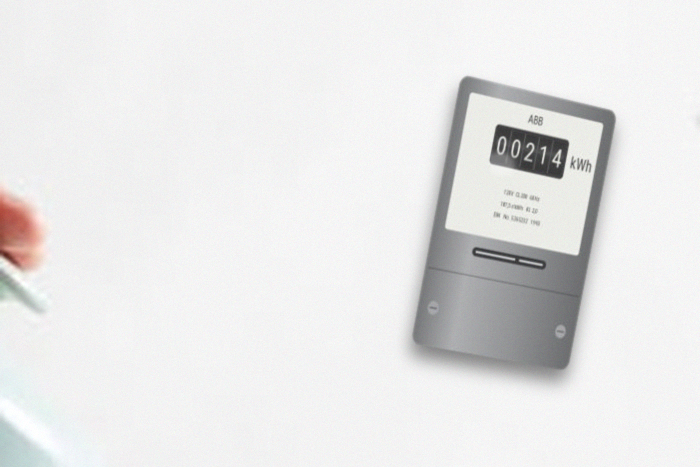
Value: 214
